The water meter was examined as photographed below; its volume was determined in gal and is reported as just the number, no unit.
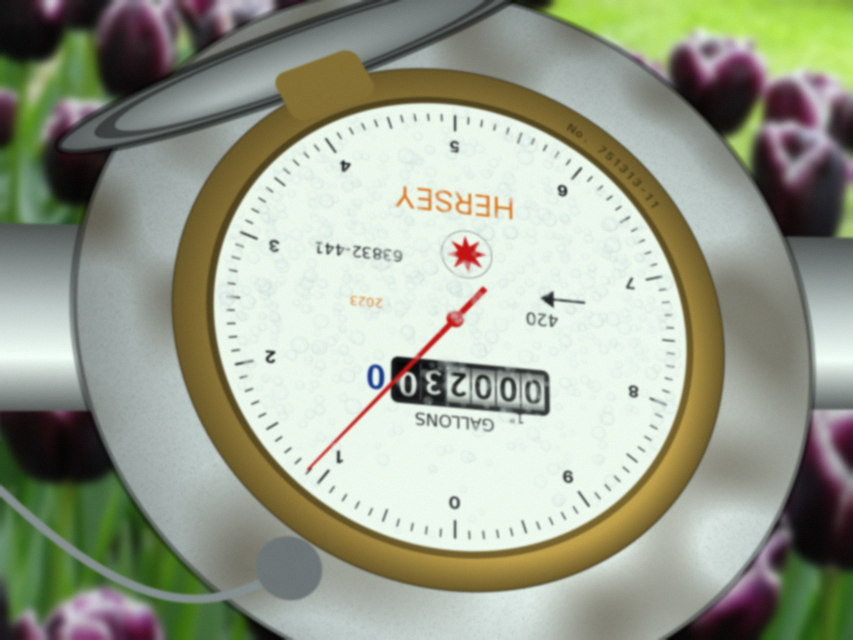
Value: 2301.1
